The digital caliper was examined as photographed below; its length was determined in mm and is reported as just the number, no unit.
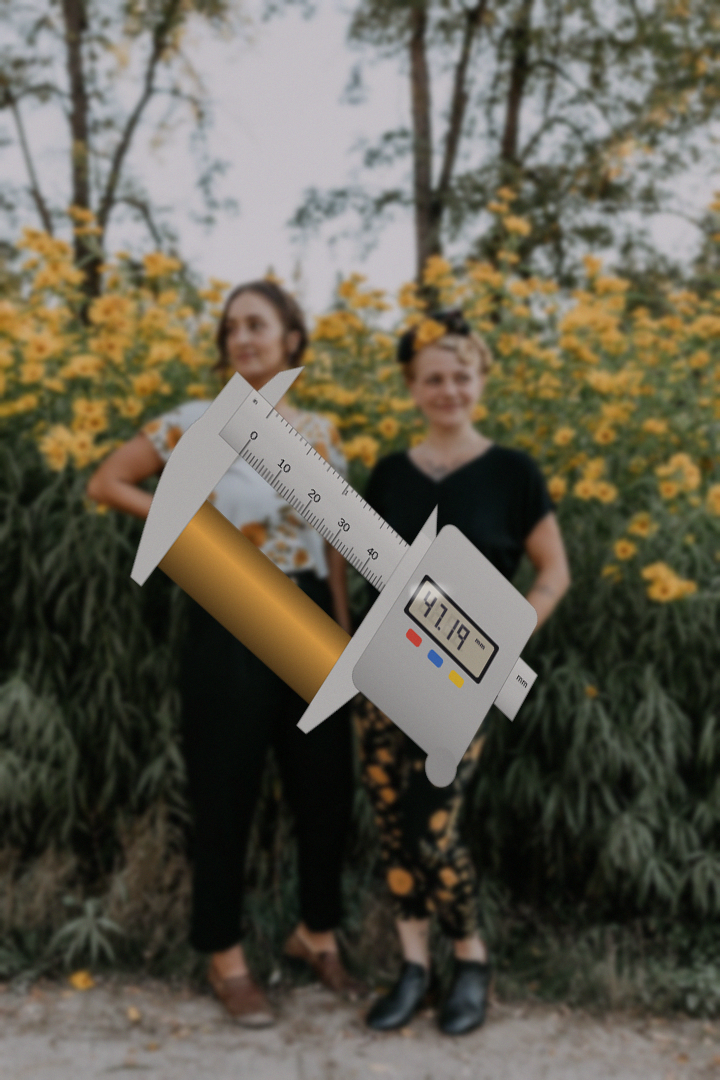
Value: 47.19
